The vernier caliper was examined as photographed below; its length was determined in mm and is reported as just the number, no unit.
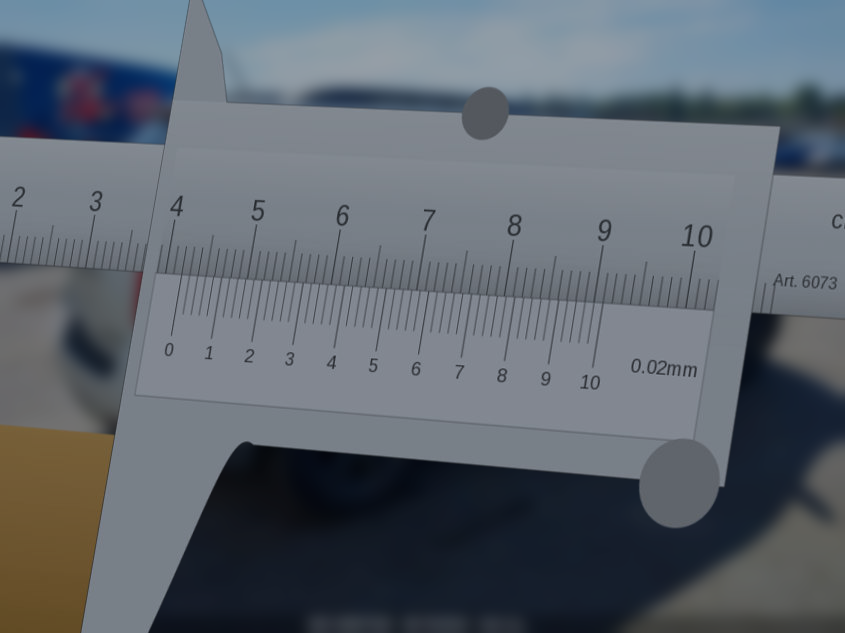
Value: 42.0
